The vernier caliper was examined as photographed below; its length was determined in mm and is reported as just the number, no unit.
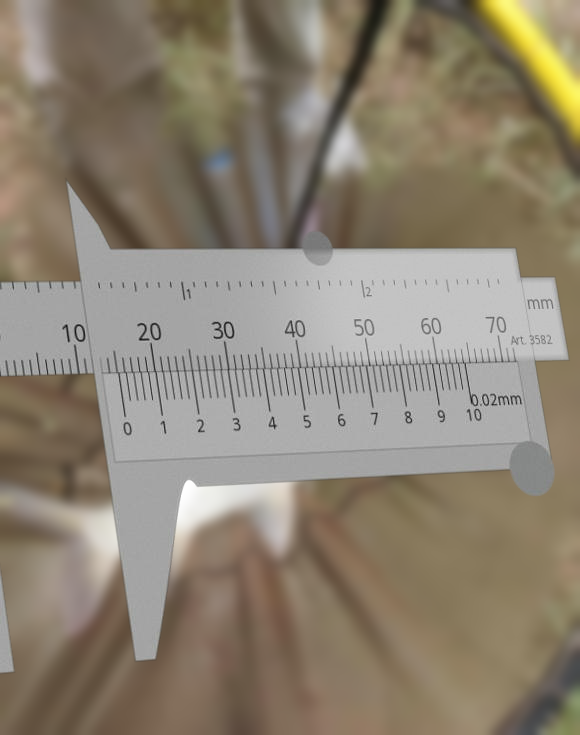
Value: 15.2
